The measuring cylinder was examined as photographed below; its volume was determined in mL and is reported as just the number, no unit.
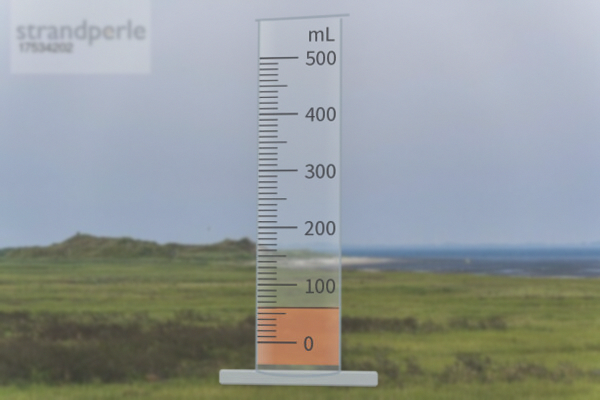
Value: 60
